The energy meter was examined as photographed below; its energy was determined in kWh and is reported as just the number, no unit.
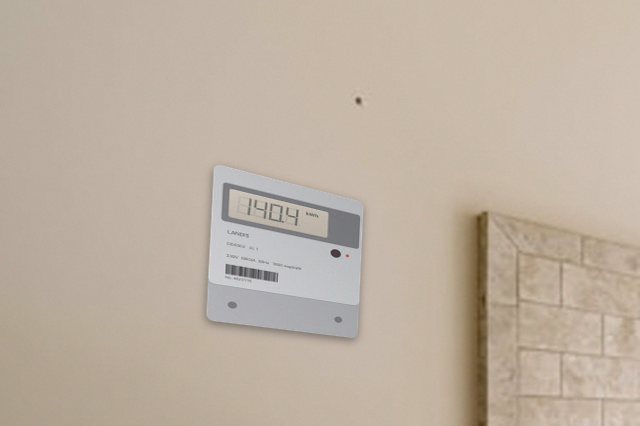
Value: 140.4
